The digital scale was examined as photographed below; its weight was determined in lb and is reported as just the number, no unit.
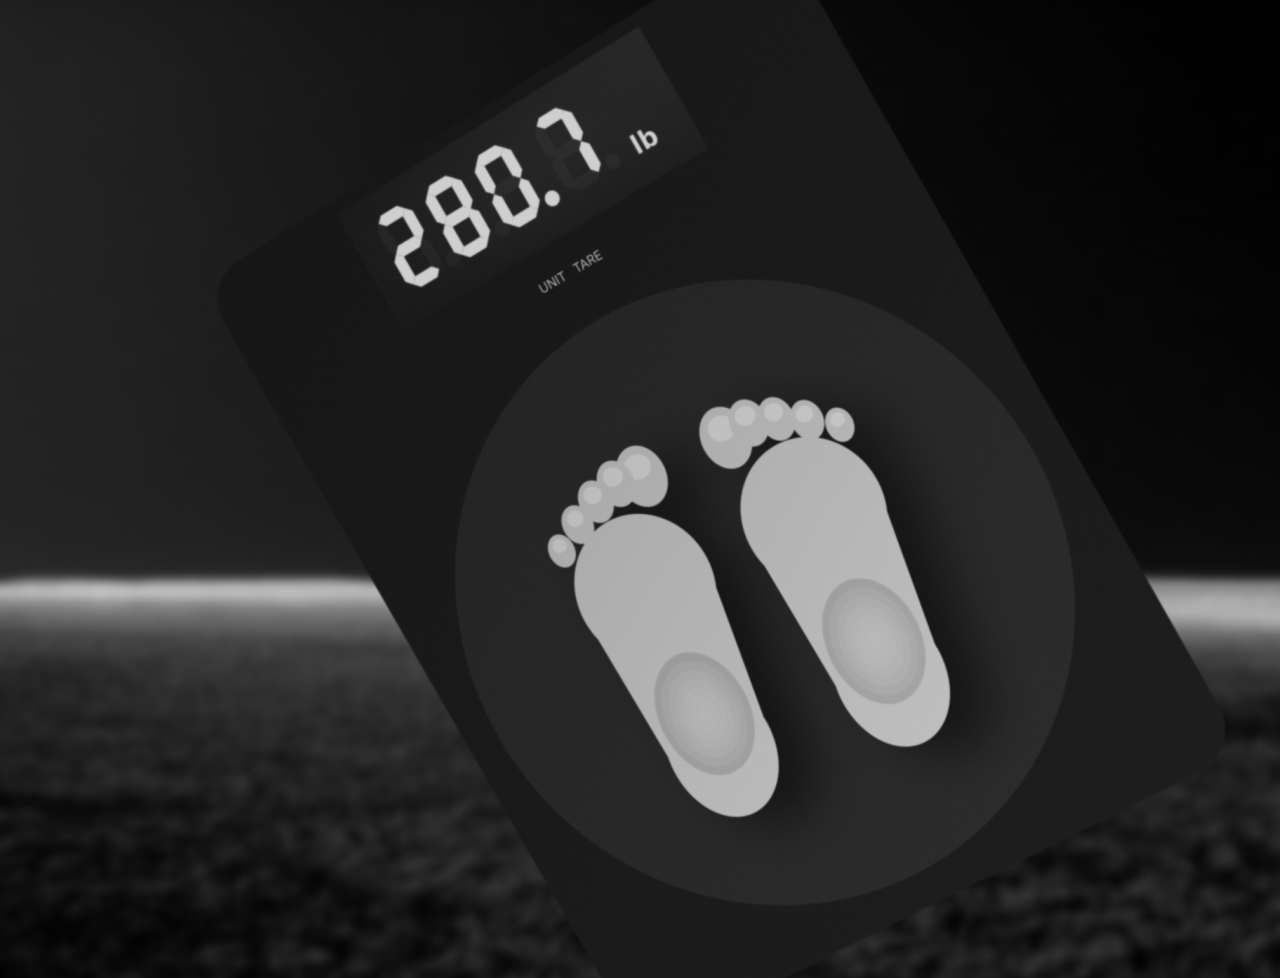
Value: 280.7
